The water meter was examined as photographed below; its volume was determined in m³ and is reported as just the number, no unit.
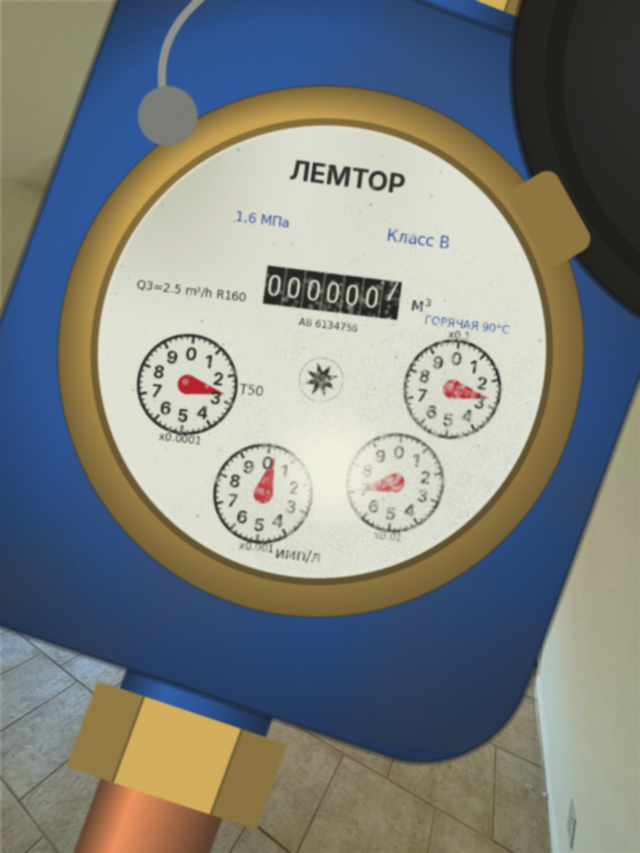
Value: 7.2702
